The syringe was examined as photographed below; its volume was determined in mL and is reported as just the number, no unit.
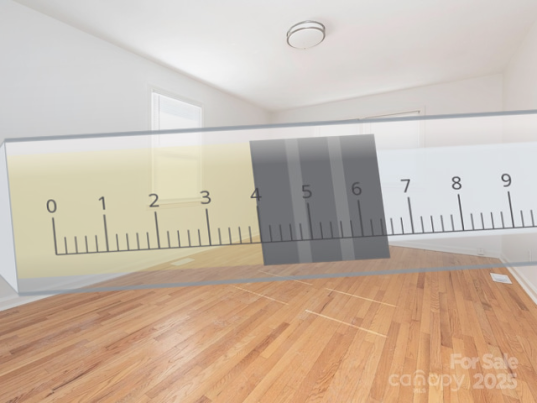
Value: 4
